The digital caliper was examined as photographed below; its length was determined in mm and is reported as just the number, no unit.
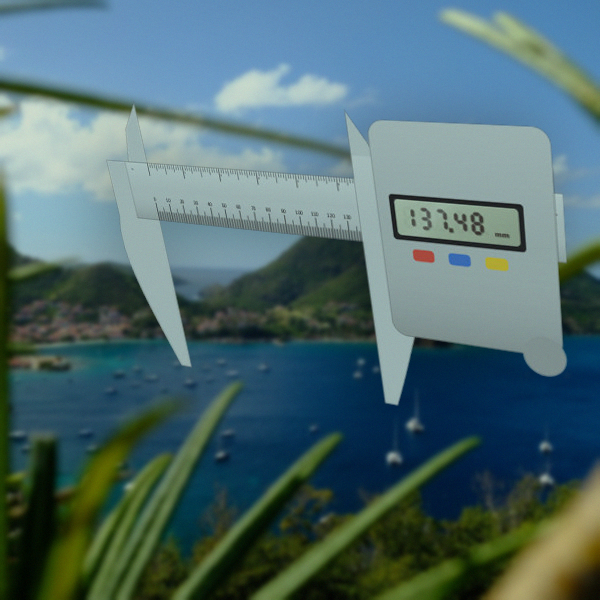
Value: 137.48
